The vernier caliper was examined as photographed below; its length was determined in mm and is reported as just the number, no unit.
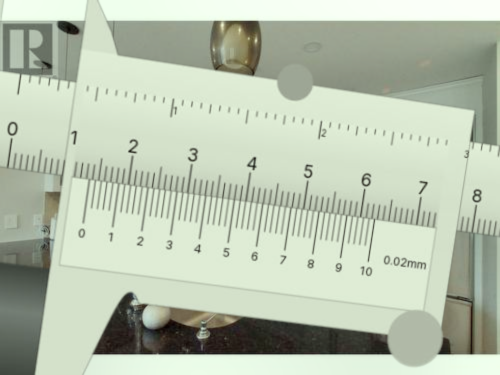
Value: 13.5
